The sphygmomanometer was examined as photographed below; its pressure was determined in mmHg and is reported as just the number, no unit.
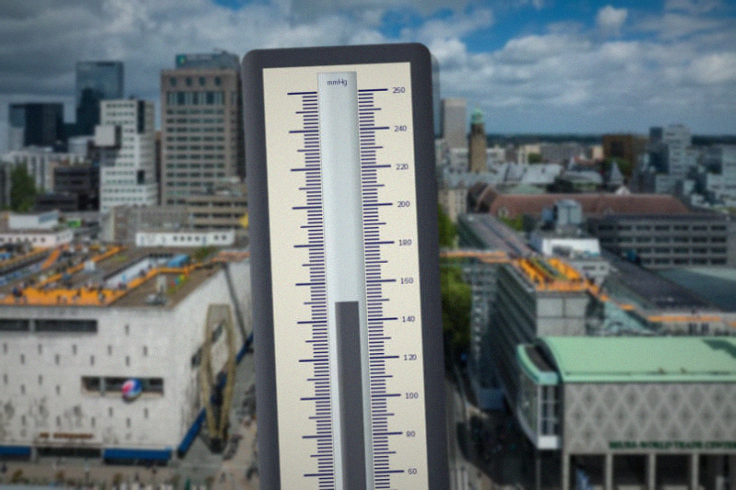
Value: 150
